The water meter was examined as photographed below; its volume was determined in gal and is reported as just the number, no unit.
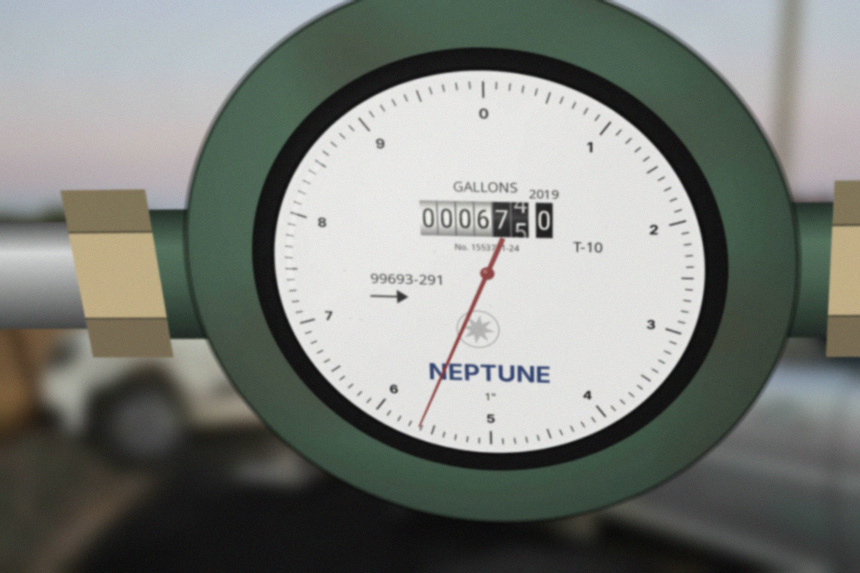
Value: 6745.6
